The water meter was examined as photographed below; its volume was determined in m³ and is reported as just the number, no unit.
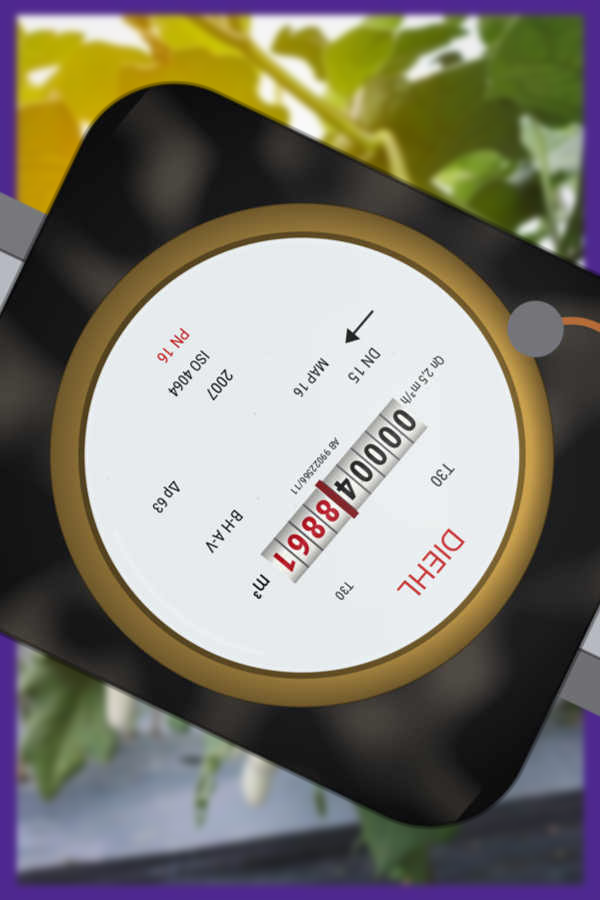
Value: 4.8861
